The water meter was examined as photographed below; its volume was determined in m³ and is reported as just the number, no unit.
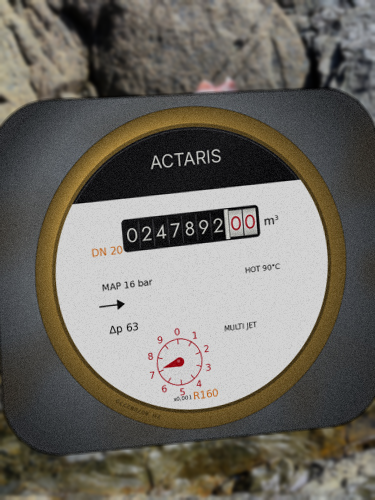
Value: 247892.007
